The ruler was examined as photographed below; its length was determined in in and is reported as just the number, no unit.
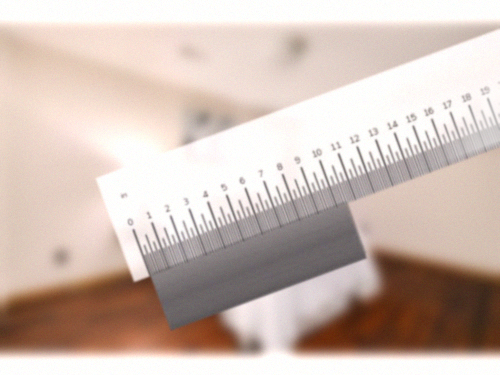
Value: 10.5
